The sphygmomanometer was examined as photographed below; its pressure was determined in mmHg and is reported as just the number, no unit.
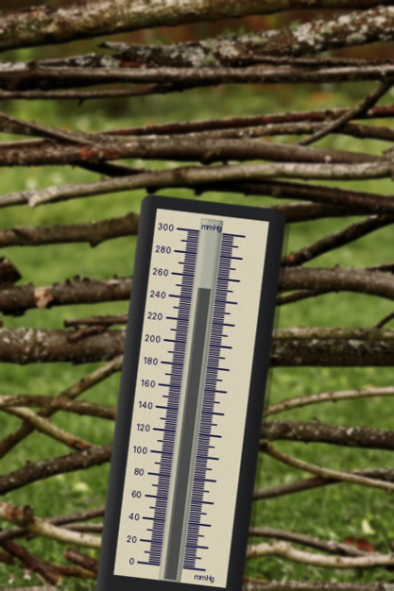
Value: 250
